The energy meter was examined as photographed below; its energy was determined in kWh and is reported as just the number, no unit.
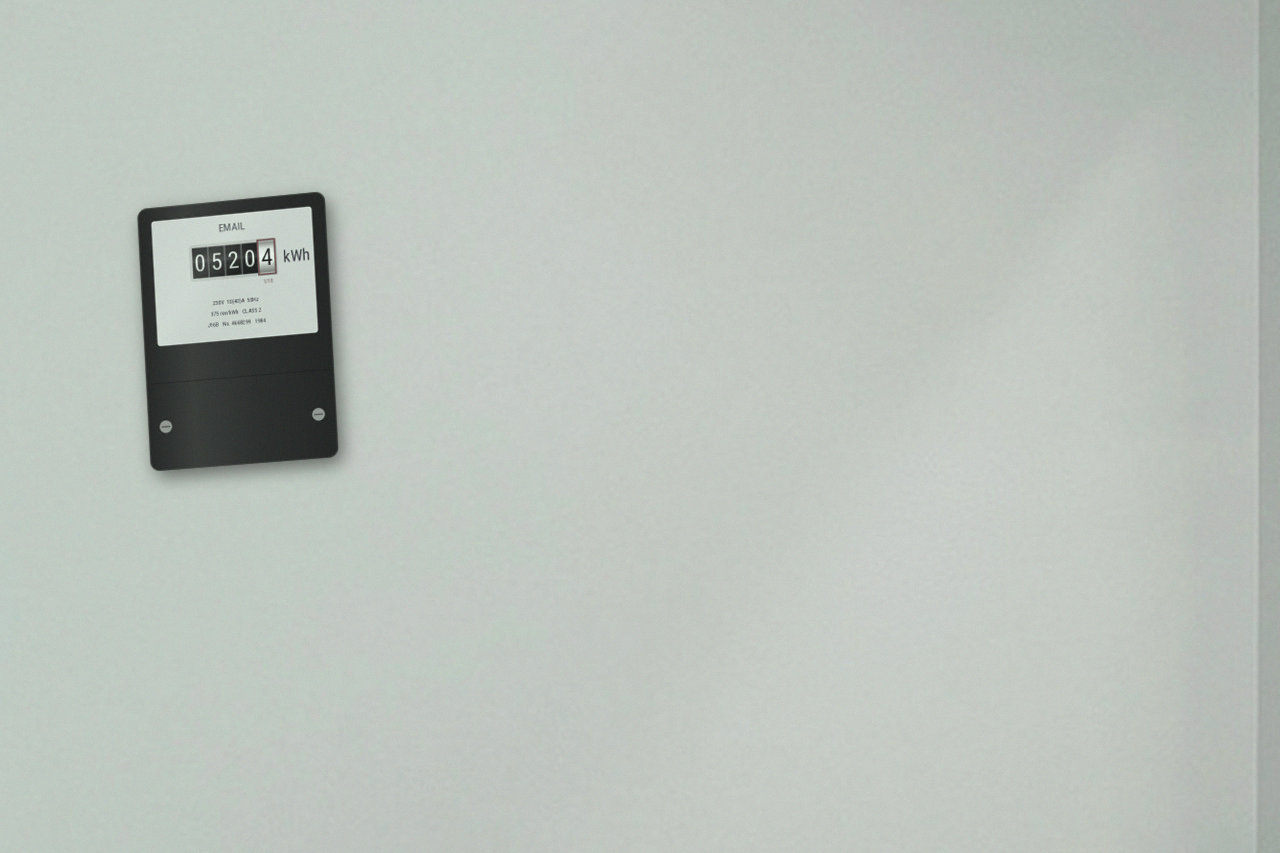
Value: 520.4
